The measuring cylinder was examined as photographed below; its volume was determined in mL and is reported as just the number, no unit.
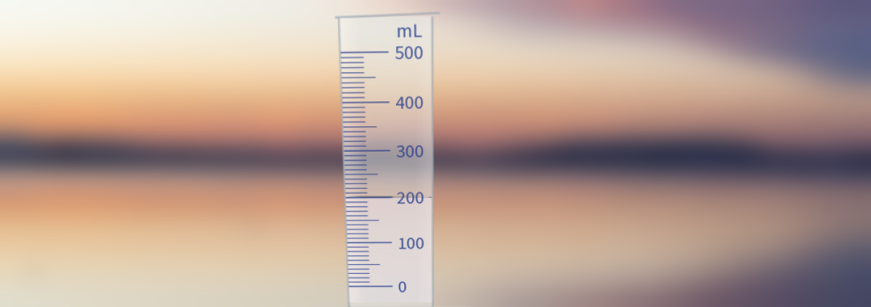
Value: 200
